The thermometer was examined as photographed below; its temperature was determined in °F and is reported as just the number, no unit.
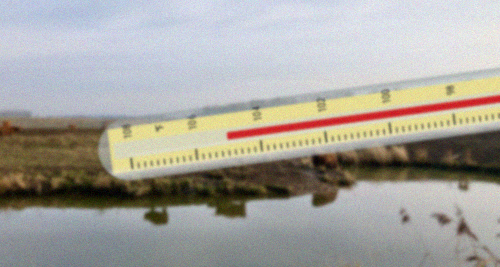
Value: 105
